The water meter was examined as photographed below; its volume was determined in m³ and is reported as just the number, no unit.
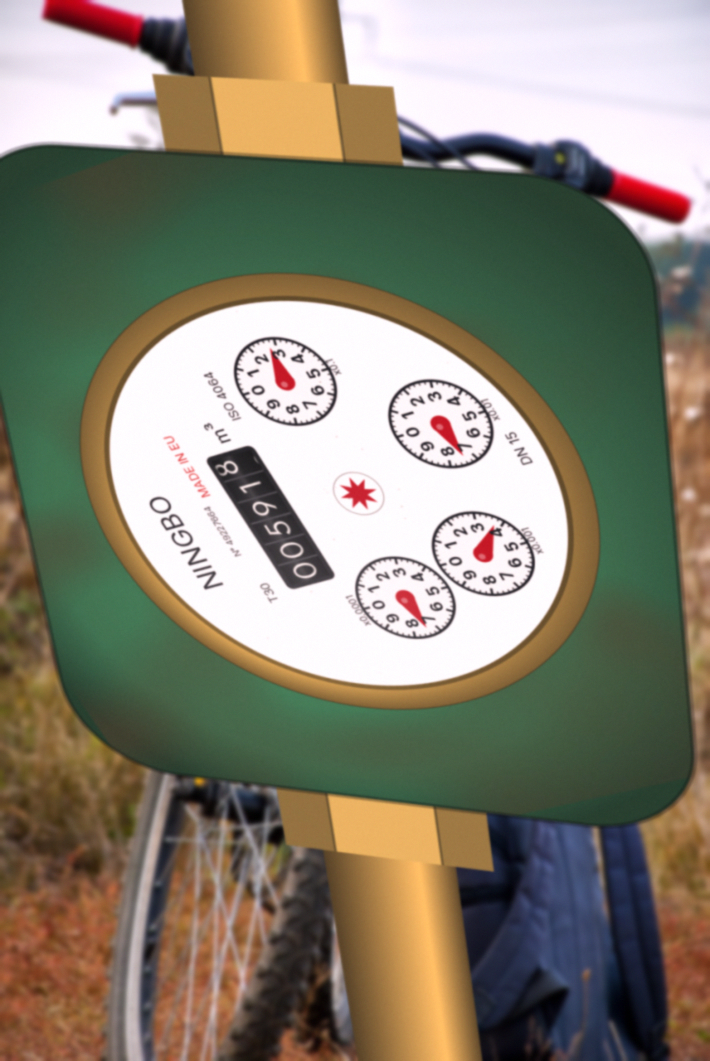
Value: 5918.2737
